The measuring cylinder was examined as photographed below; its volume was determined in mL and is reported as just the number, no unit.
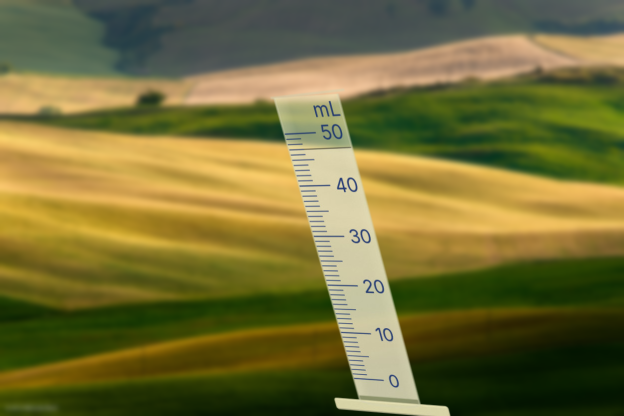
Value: 47
